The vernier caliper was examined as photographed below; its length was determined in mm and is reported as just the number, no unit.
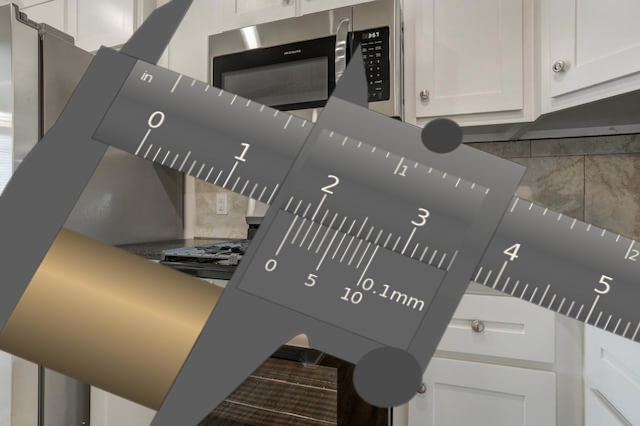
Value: 18.4
